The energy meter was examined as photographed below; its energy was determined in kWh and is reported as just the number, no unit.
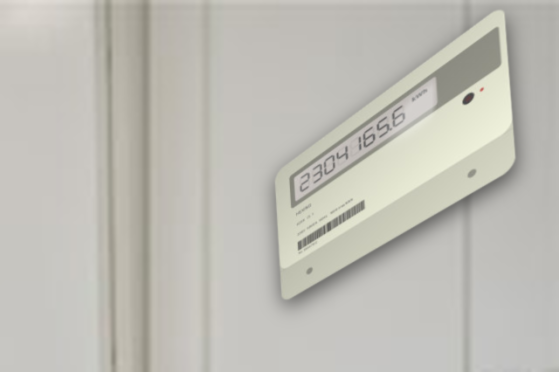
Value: 2304165.6
